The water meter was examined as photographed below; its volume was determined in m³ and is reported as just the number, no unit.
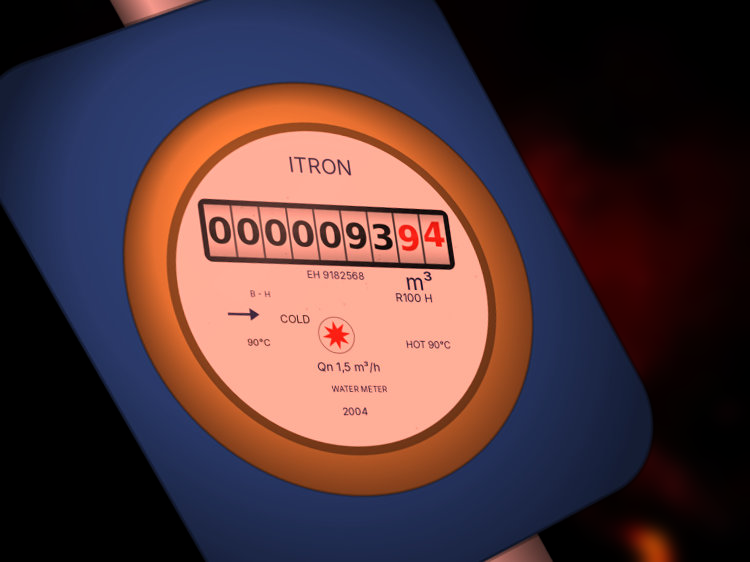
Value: 93.94
